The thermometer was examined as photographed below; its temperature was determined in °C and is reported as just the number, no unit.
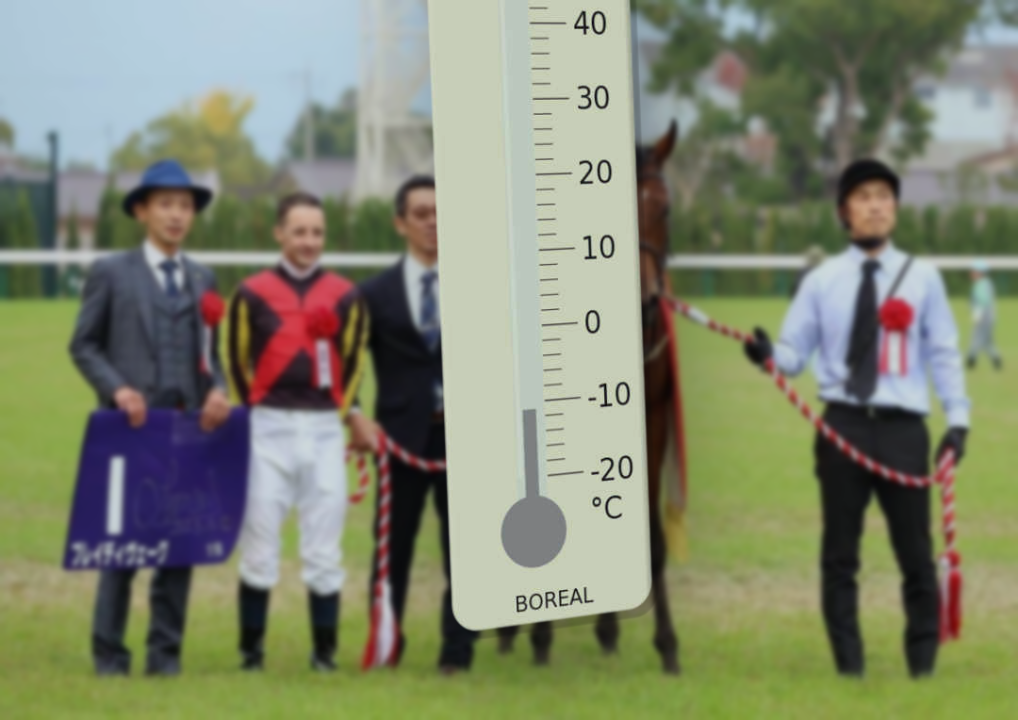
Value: -11
